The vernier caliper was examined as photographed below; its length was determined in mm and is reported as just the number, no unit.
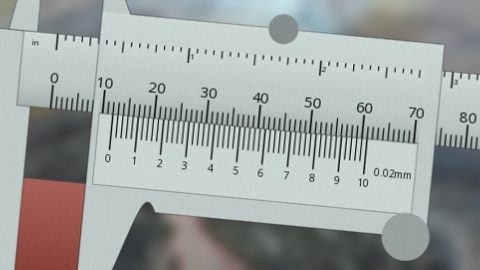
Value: 12.0
